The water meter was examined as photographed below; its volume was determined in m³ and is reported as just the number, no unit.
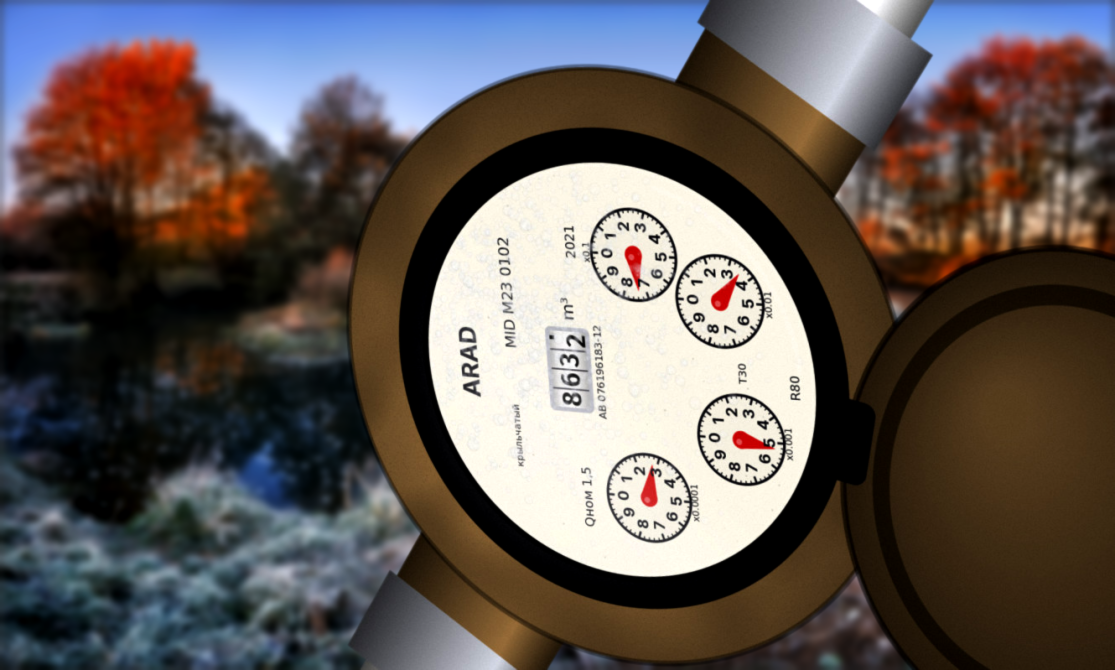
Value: 8631.7352
